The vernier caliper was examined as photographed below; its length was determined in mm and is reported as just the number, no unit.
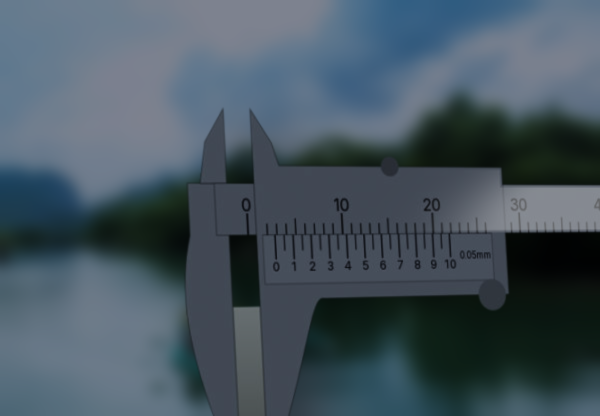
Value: 2.8
